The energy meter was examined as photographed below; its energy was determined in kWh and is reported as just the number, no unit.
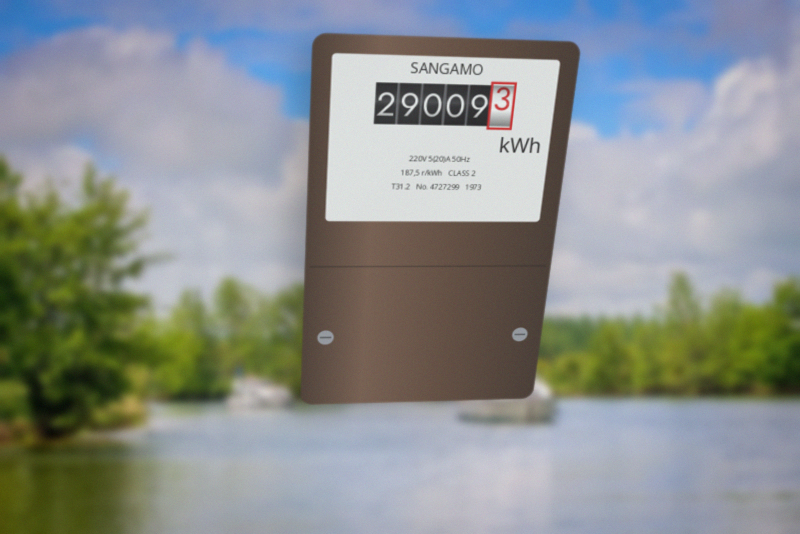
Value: 29009.3
